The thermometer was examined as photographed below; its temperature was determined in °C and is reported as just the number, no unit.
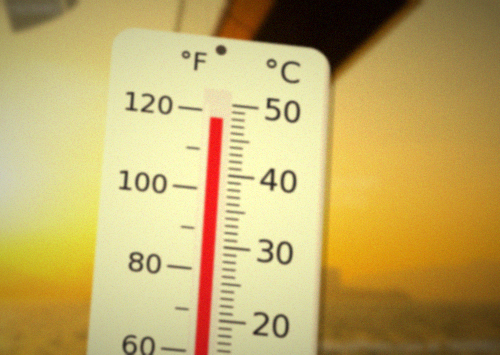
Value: 48
